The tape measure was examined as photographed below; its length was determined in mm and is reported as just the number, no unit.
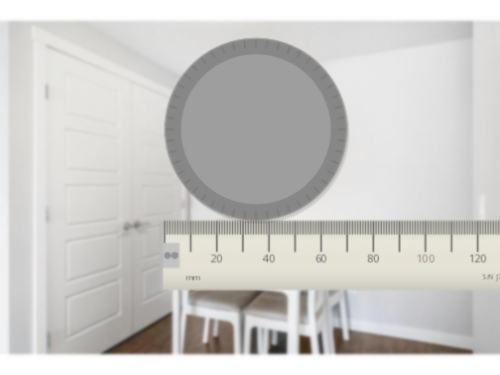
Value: 70
